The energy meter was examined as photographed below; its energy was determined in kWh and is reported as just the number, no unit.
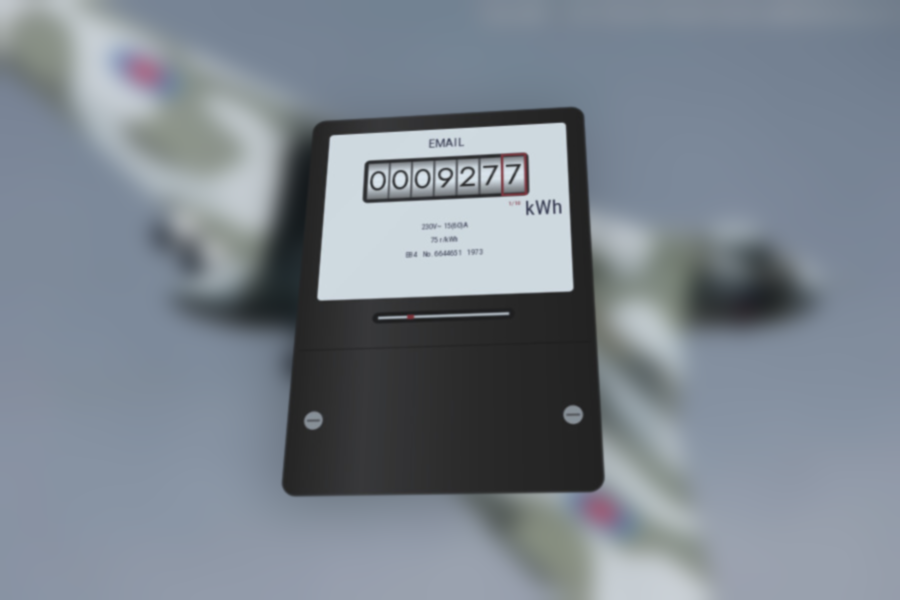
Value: 927.7
